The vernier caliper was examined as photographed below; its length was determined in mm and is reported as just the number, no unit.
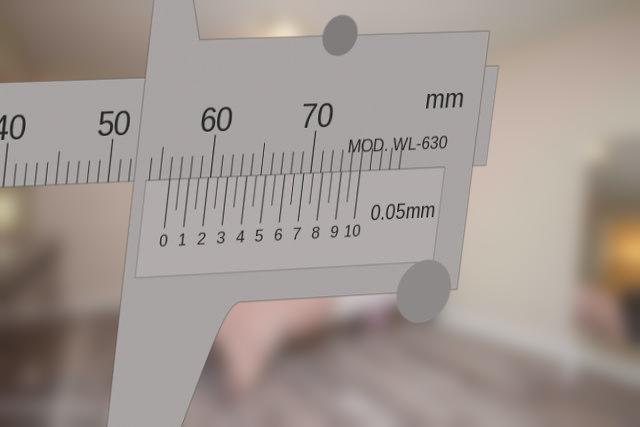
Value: 56.0
